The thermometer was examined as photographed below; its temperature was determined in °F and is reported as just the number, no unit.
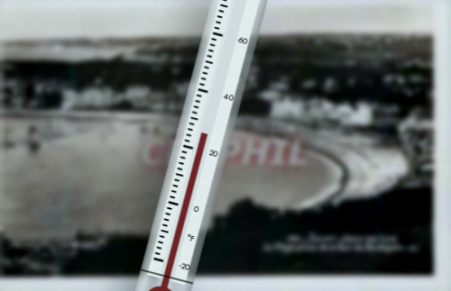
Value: 26
